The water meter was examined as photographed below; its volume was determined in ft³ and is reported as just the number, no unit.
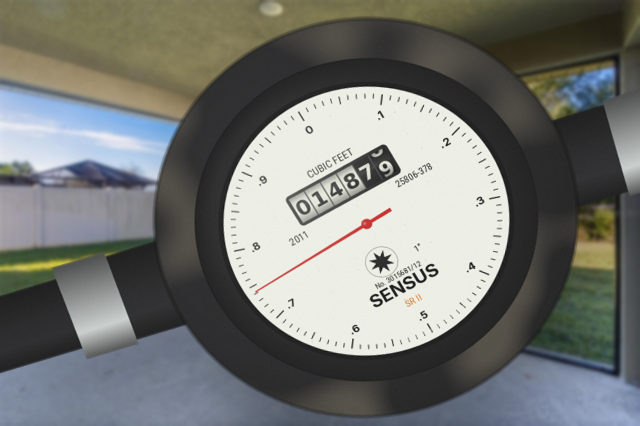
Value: 14878.74
